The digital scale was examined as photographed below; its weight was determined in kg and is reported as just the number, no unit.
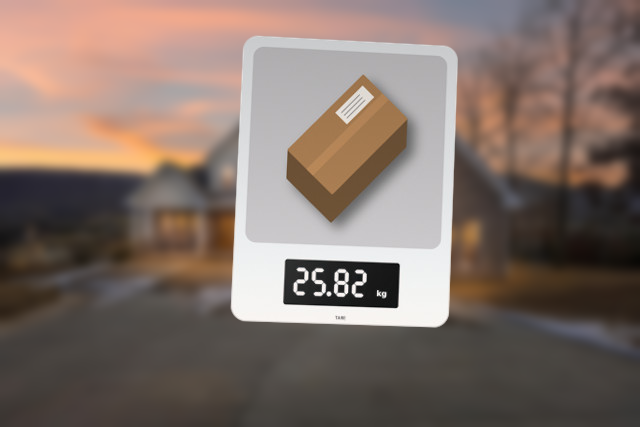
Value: 25.82
